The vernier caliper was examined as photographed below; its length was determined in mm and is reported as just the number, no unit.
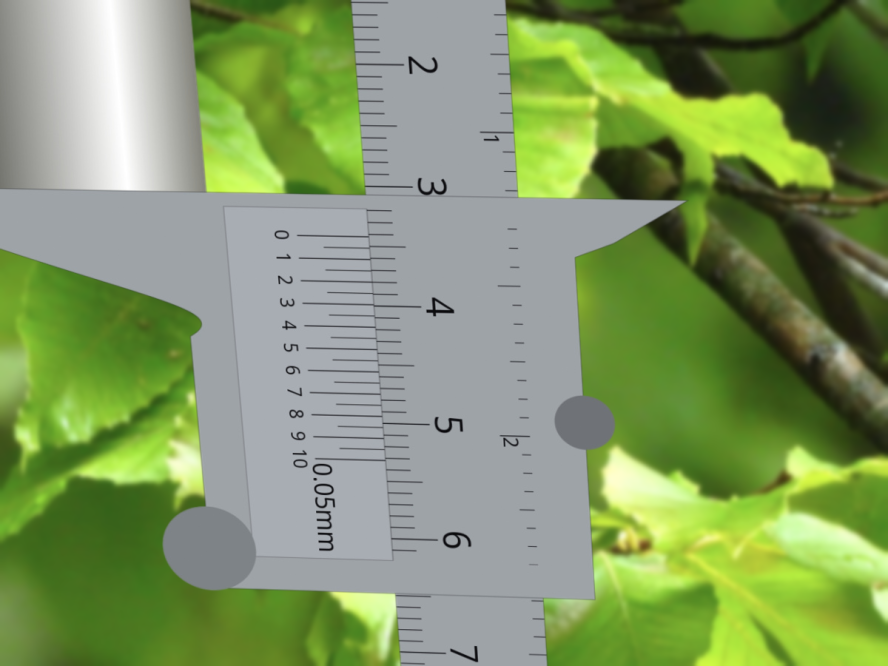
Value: 34.2
